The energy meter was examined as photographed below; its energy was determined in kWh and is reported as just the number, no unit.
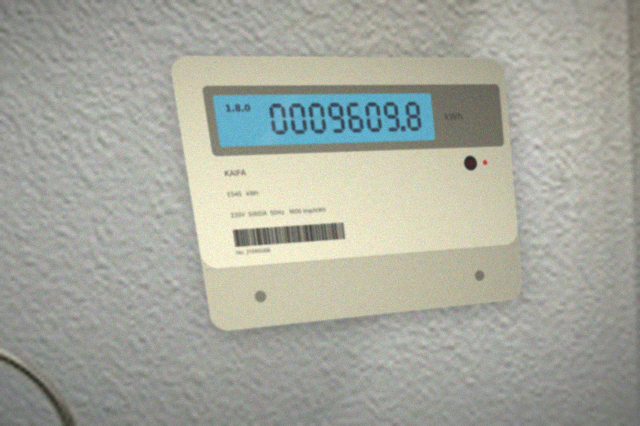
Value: 9609.8
